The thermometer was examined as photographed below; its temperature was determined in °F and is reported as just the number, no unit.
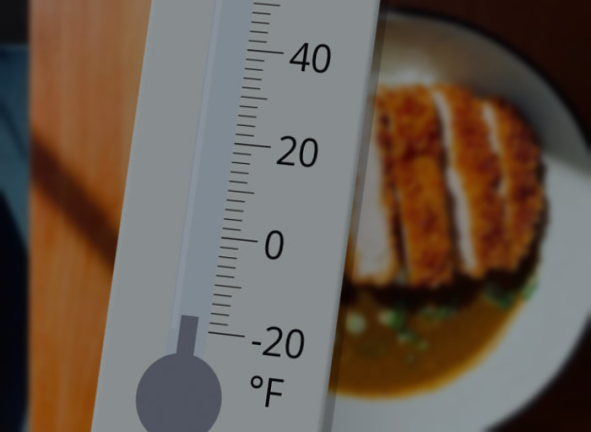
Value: -17
